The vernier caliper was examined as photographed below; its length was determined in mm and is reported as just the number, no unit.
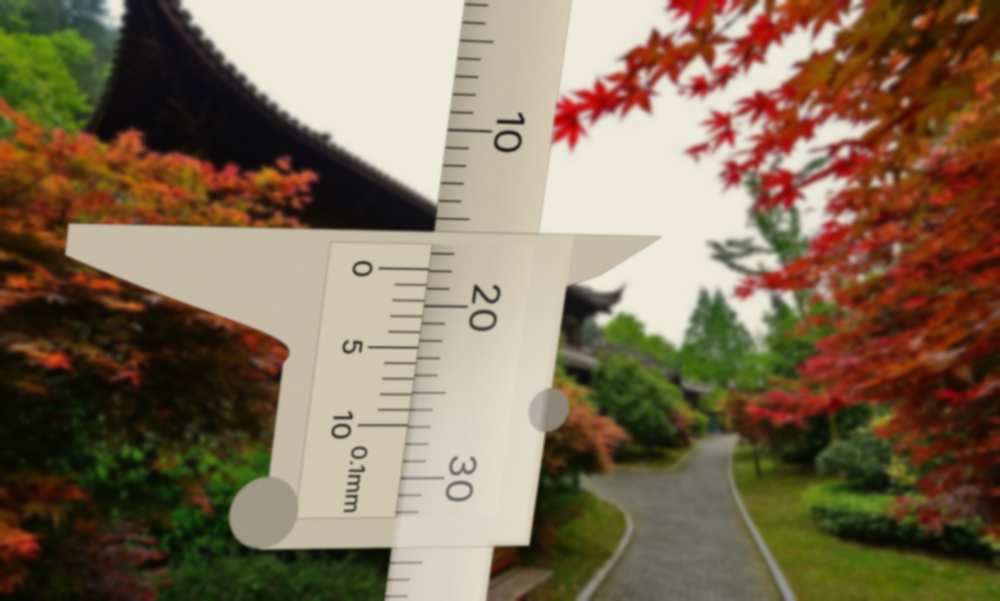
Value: 17.9
